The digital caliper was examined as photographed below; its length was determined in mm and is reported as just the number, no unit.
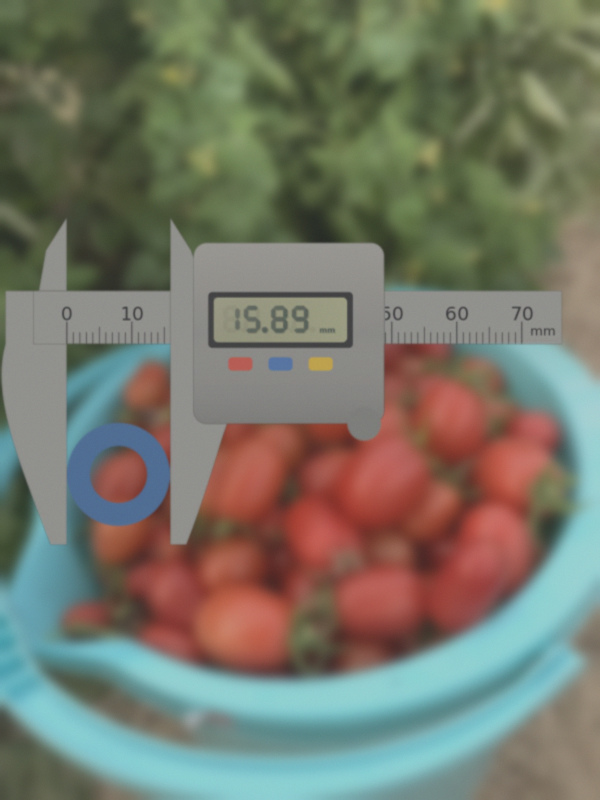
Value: 15.89
